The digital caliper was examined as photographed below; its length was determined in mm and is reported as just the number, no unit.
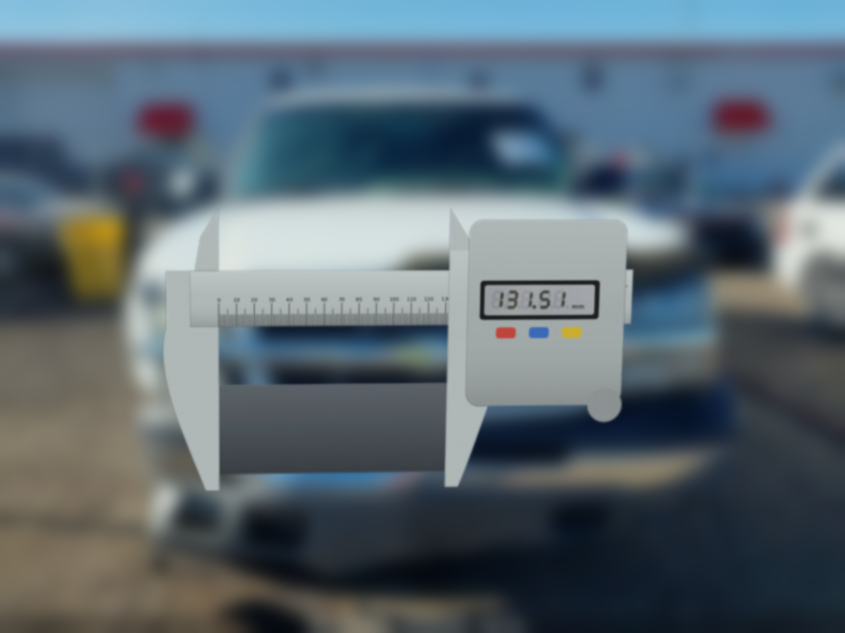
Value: 131.51
